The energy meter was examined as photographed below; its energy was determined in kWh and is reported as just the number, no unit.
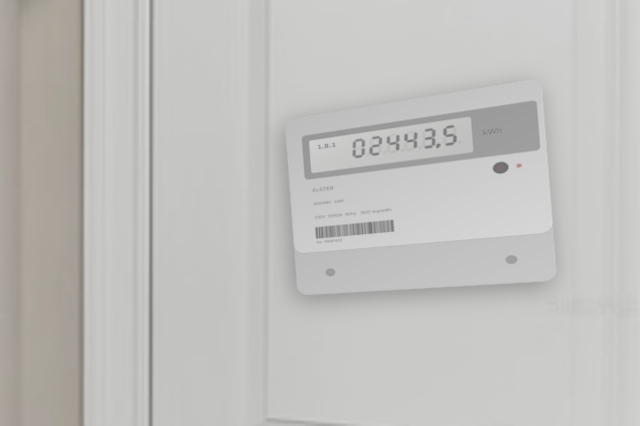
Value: 2443.5
